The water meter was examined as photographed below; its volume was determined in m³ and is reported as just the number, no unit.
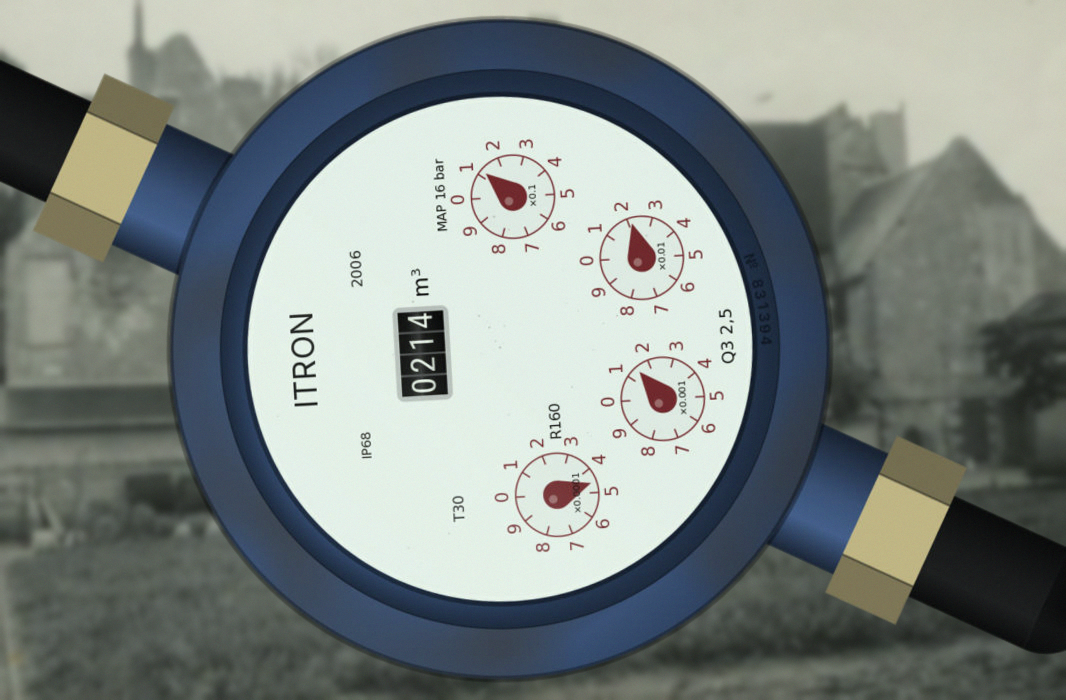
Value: 214.1214
